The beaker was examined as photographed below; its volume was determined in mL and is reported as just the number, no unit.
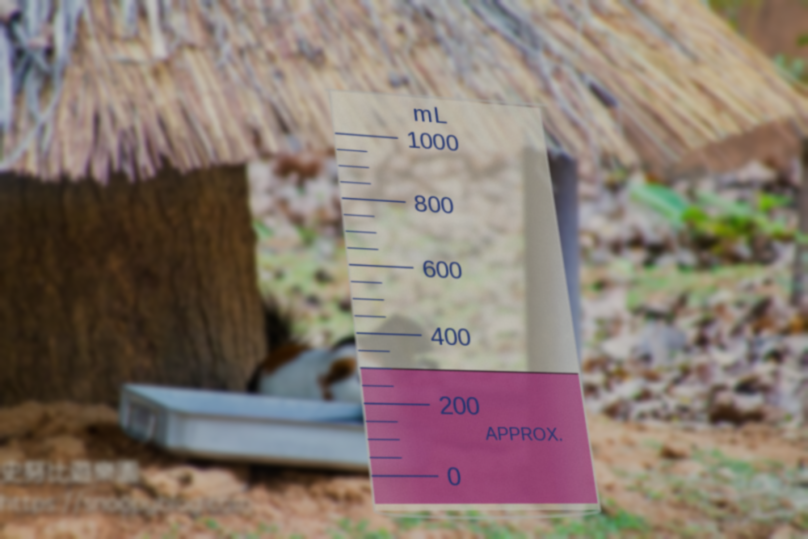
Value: 300
